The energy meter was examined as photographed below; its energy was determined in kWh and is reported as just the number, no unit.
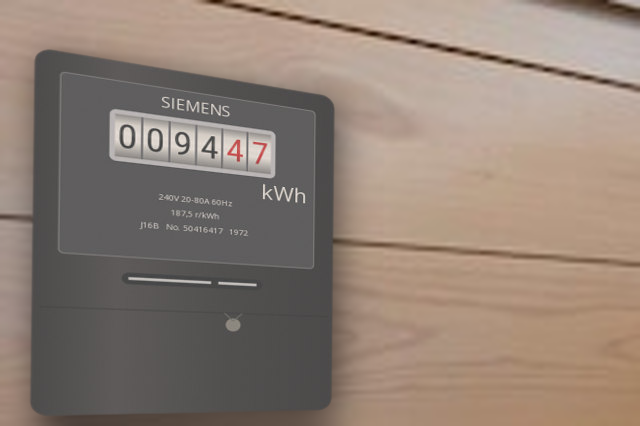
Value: 94.47
